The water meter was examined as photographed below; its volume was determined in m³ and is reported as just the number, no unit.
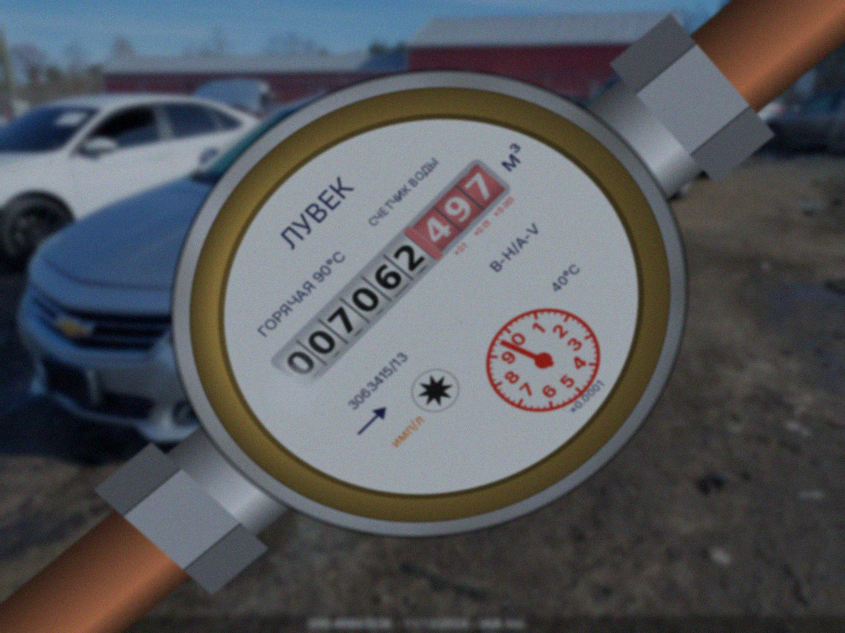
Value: 7062.4969
